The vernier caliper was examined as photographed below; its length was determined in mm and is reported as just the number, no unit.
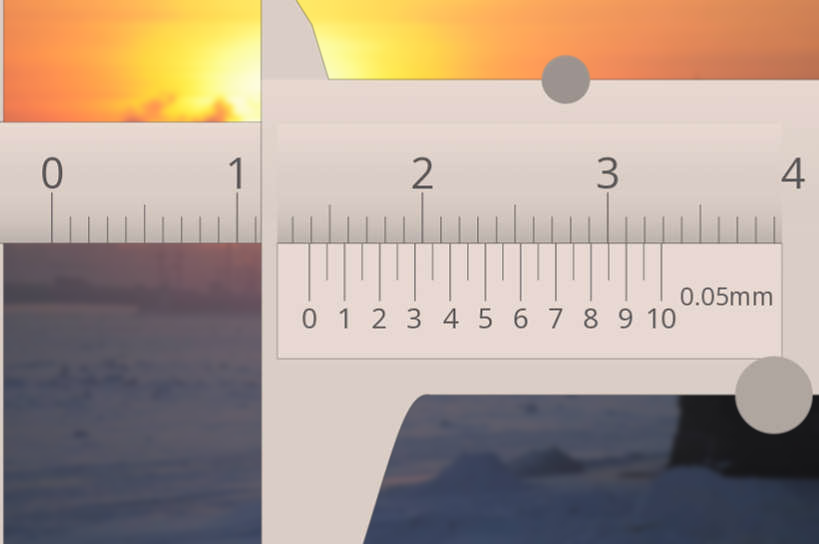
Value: 13.9
